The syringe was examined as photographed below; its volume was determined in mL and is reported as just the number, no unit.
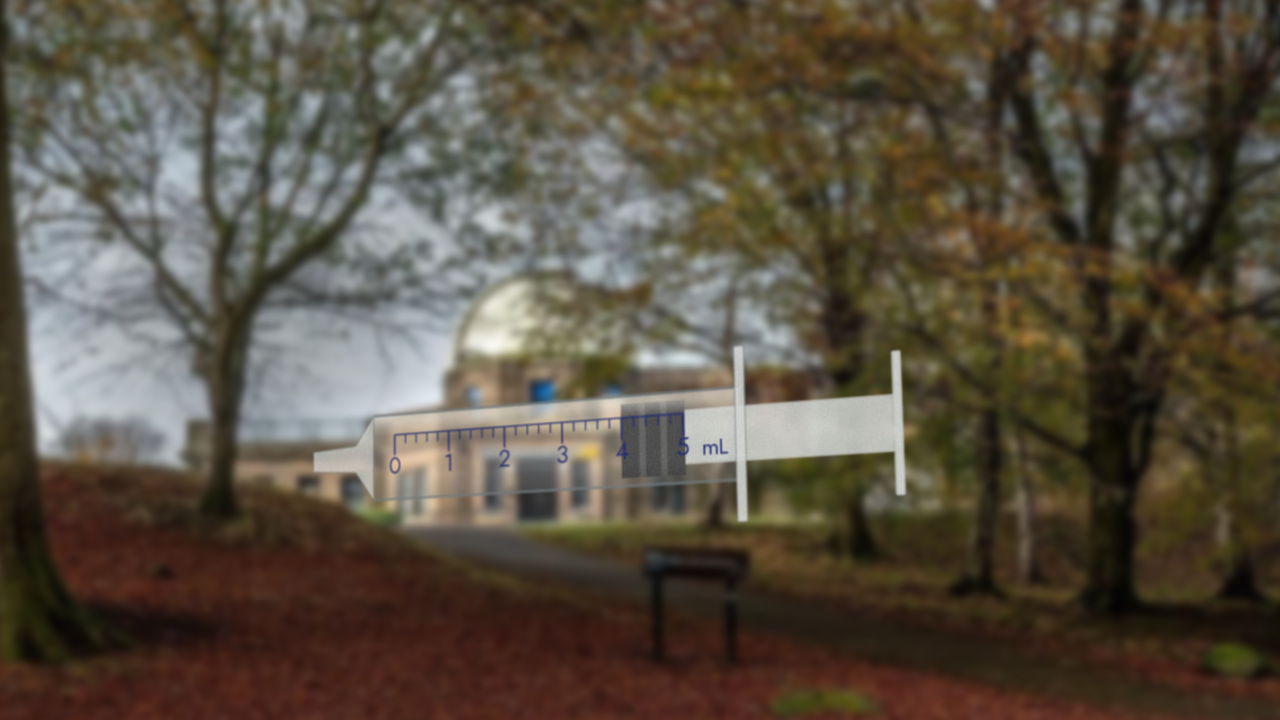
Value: 4
